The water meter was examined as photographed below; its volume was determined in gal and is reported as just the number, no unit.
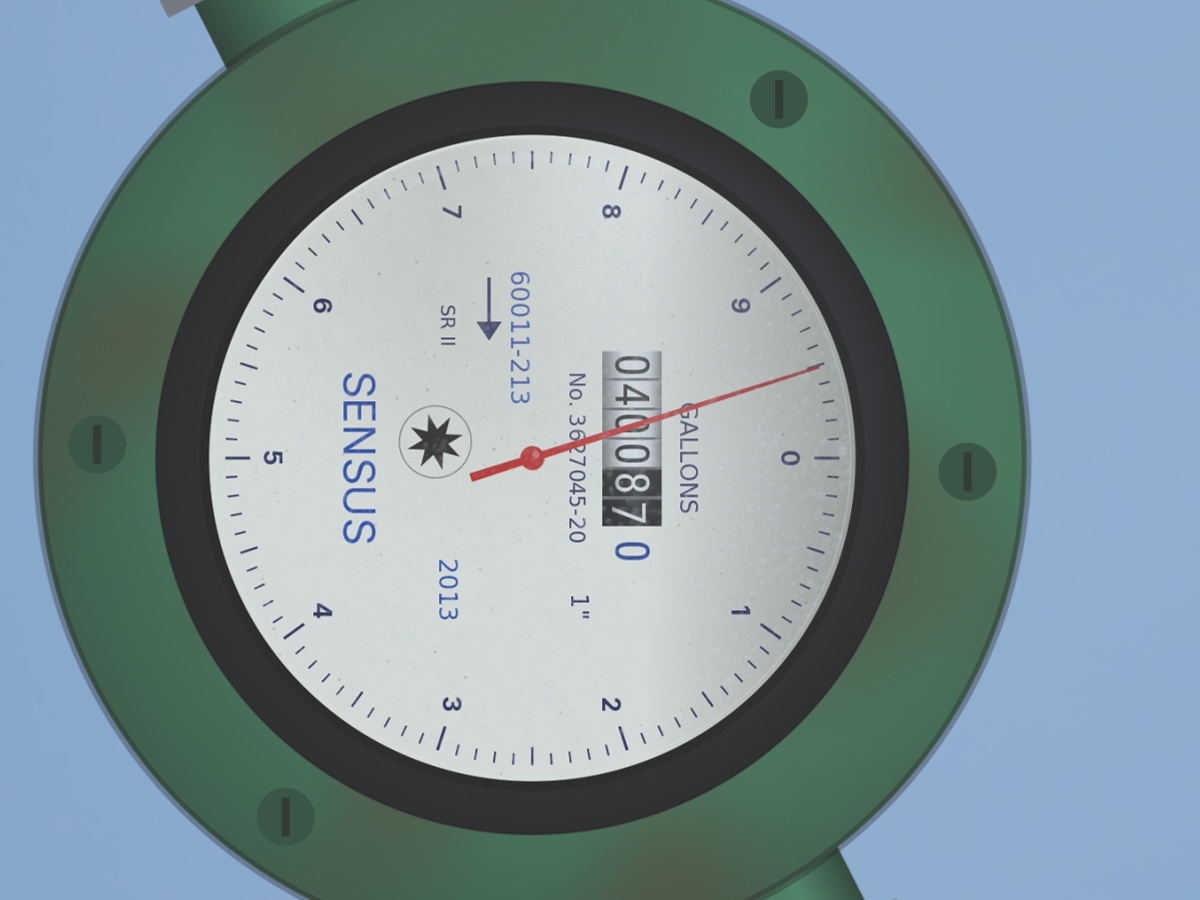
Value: 400869.5
